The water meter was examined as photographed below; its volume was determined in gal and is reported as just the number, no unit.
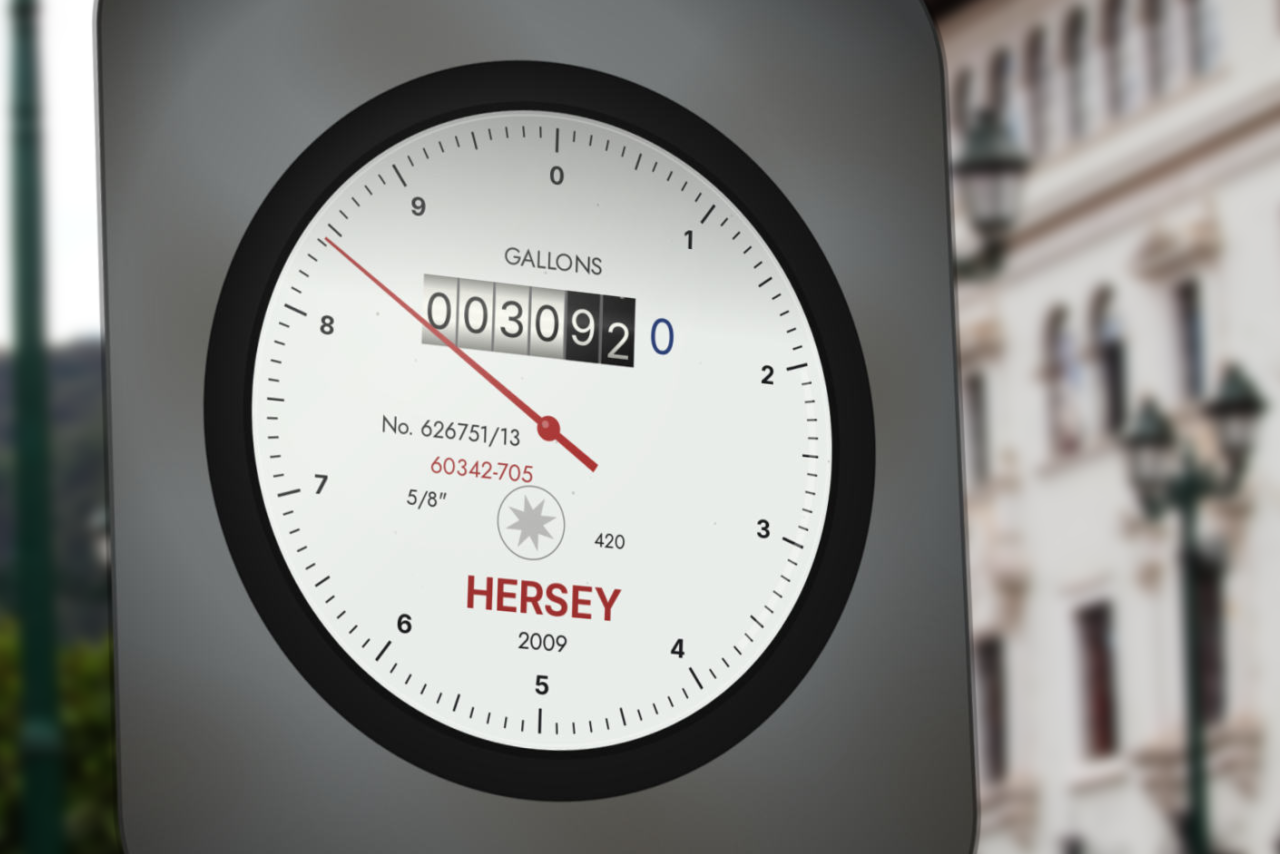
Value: 30918.4
